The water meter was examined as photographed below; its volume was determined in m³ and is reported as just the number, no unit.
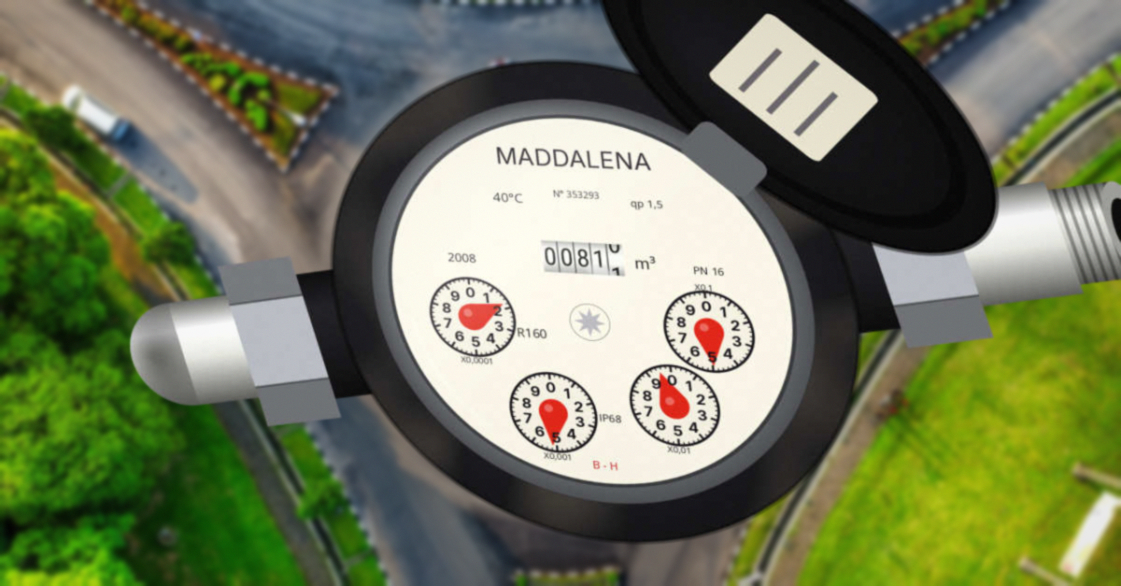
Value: 810.4951
